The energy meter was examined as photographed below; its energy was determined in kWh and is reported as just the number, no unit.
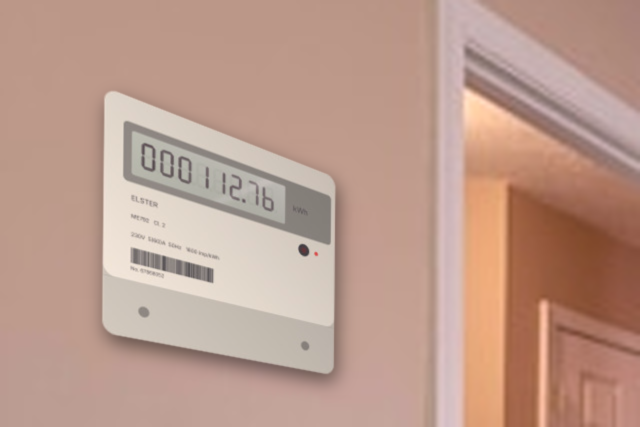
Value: 112.76
